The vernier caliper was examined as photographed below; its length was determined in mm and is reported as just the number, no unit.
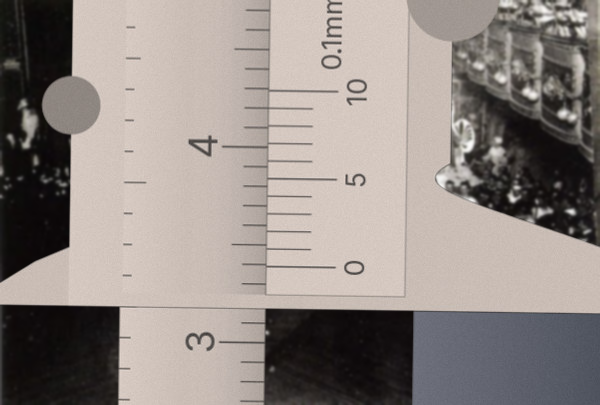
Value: 33.9
